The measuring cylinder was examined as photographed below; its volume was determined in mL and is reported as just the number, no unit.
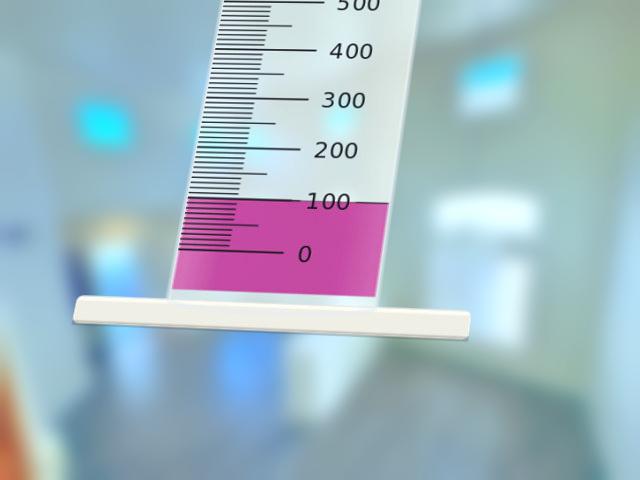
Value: 100
